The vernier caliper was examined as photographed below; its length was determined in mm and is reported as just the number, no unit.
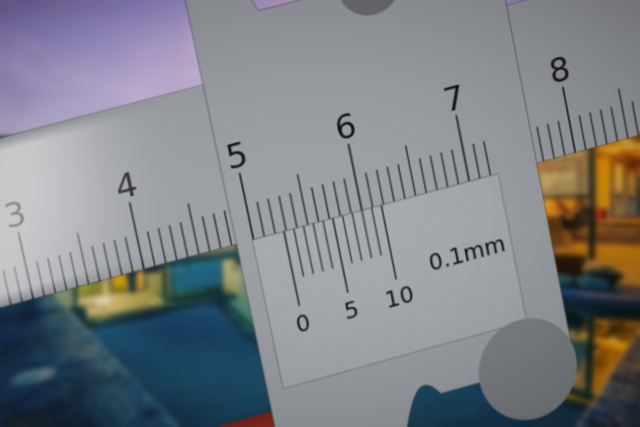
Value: 52.8
